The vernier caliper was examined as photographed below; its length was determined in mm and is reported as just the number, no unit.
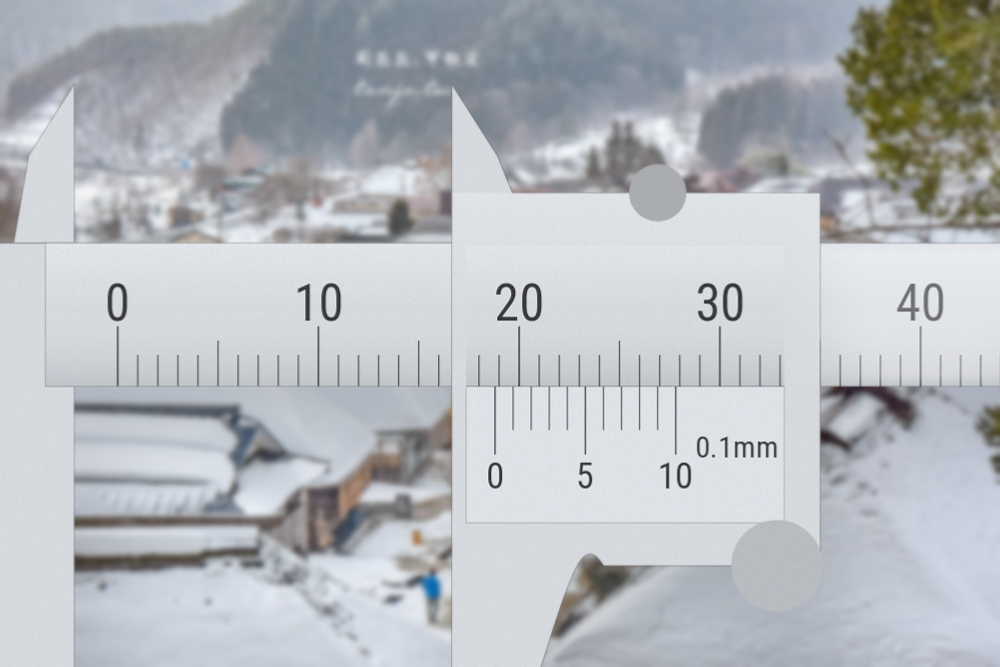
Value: 18.8
